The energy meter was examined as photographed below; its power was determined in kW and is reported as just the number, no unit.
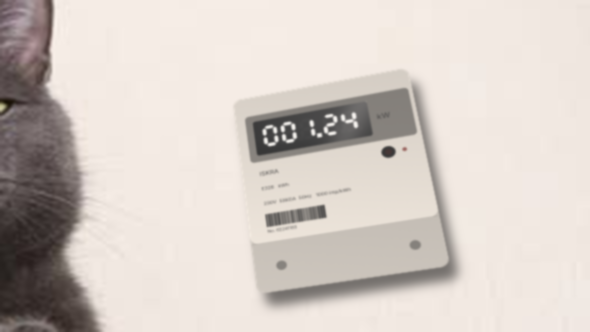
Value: 1.24
